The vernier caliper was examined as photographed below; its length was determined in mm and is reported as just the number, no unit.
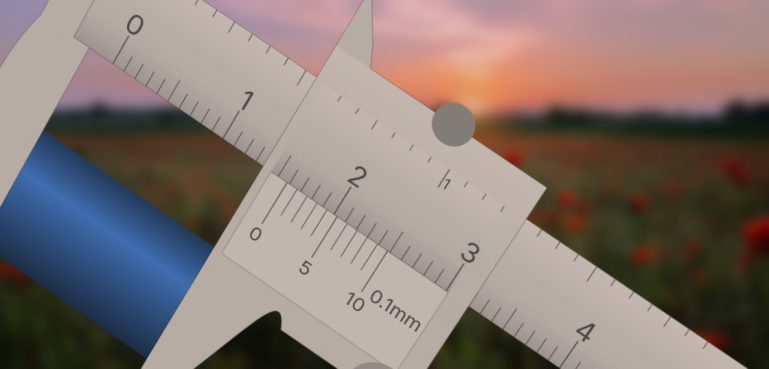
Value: 15.8
